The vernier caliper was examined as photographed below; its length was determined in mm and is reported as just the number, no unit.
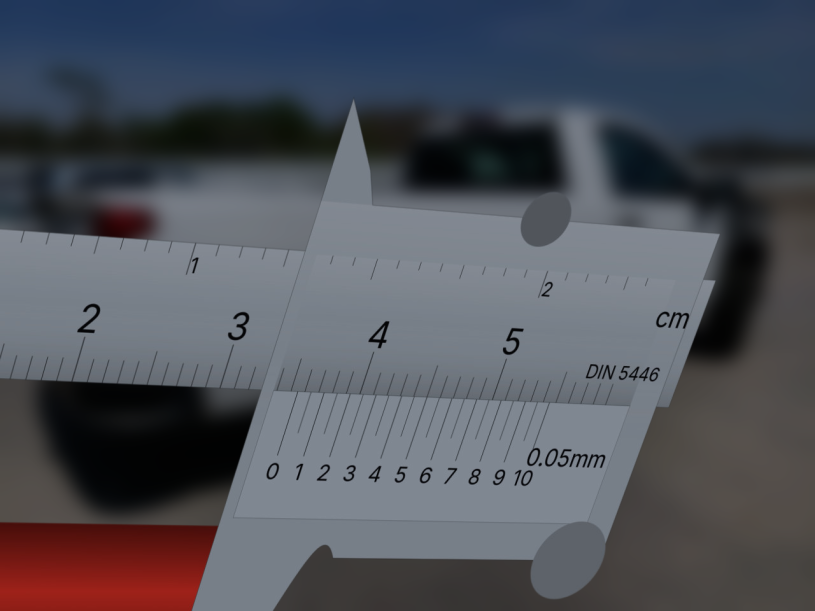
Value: 35.5
